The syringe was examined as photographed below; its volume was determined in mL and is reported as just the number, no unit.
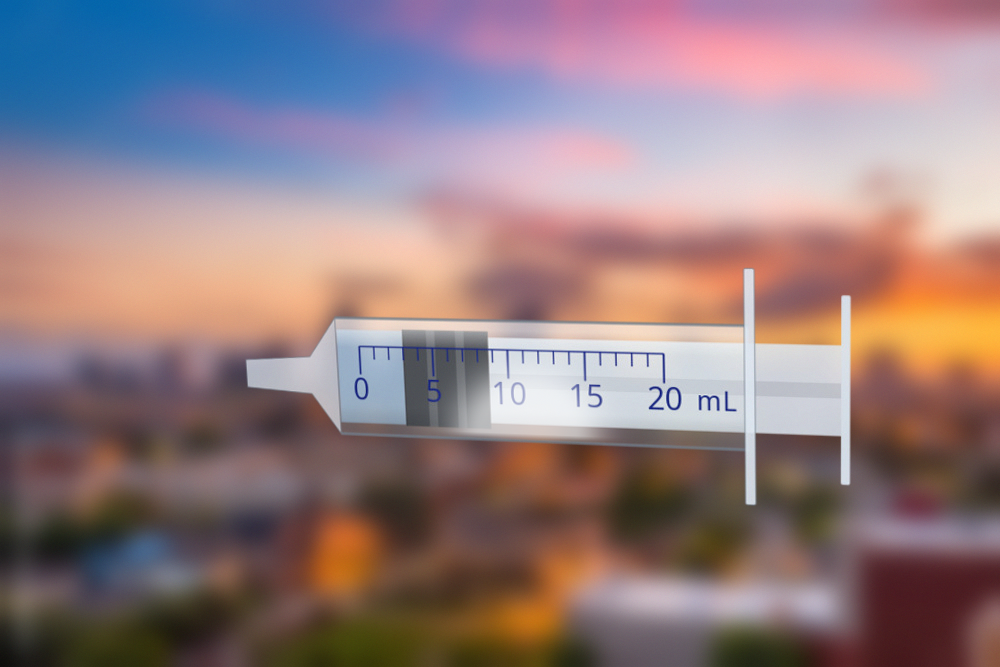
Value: 3
